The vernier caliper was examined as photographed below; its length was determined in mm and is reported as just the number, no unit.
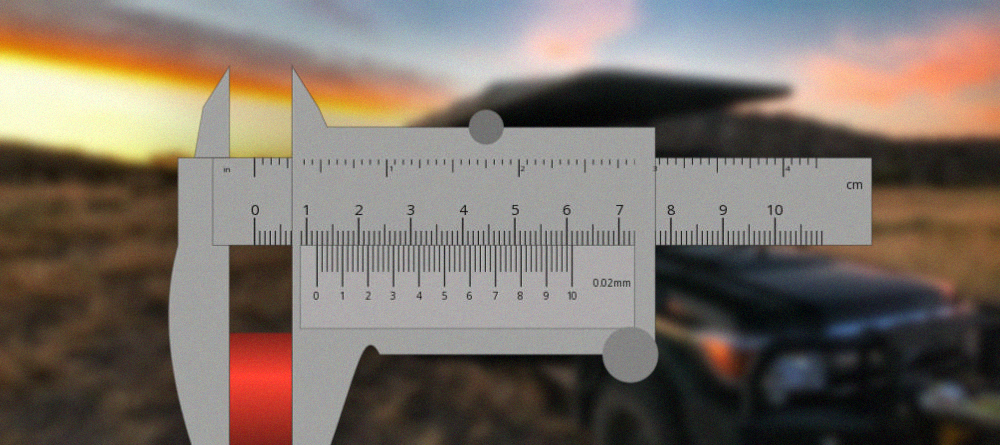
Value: 12.0
